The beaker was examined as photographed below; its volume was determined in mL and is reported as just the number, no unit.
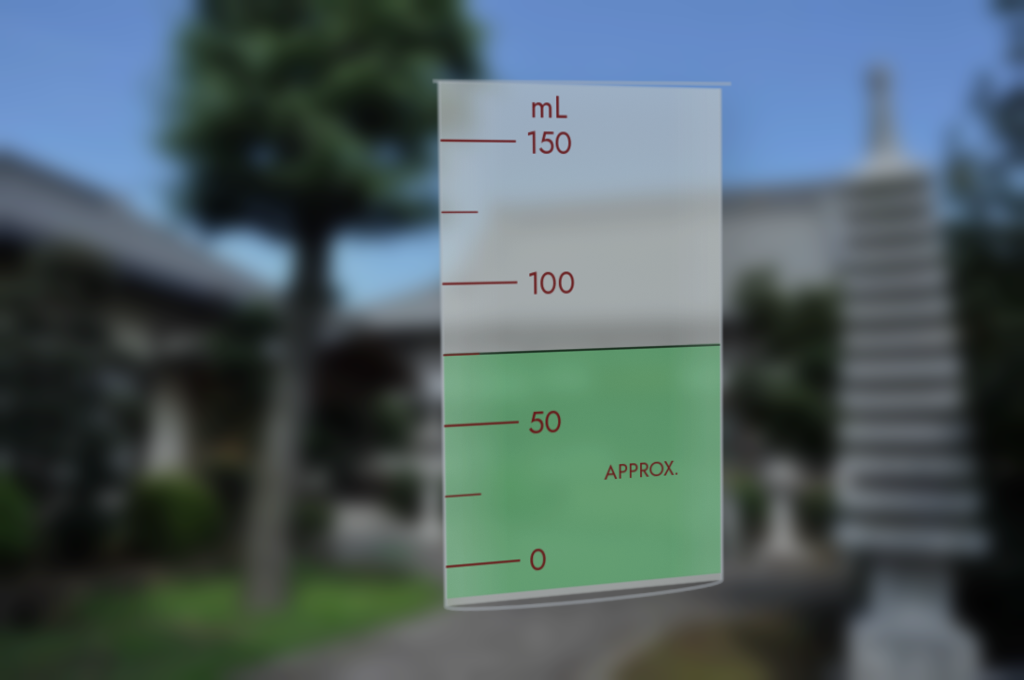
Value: 75
